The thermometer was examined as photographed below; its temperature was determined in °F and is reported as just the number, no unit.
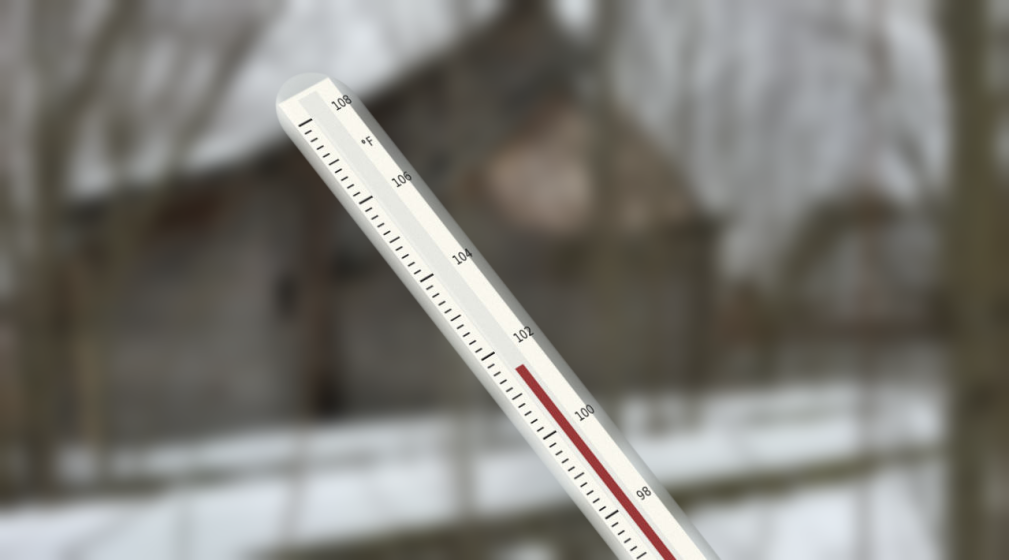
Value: 101.5
